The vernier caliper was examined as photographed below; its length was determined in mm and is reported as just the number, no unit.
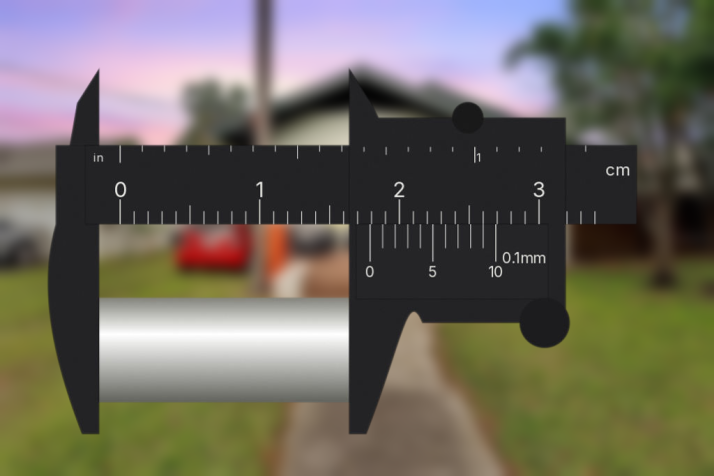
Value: 17.9
